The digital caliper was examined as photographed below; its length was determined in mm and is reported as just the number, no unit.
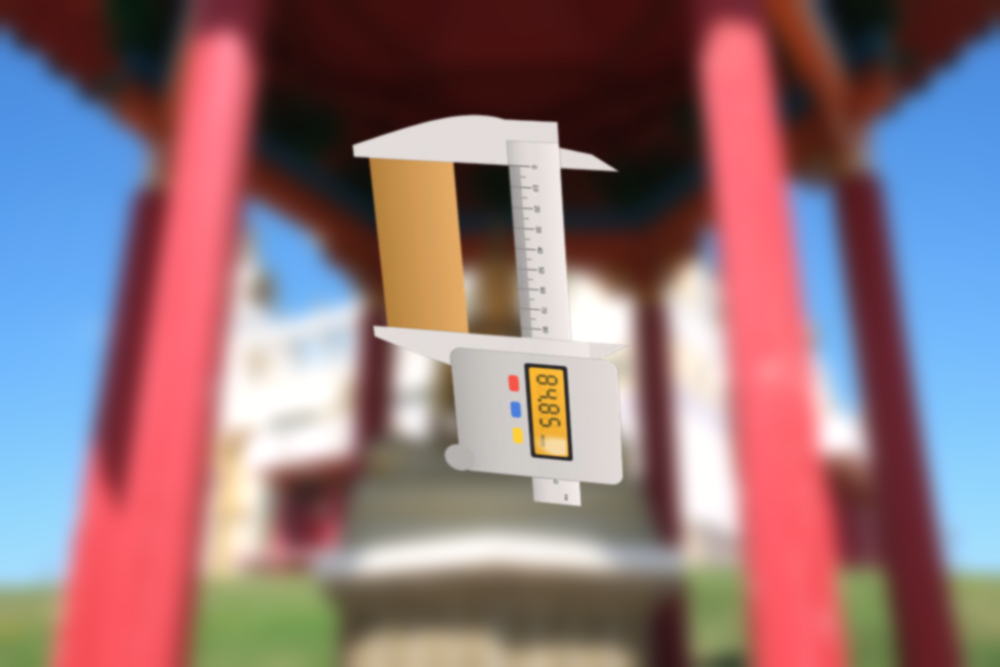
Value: 84.85
